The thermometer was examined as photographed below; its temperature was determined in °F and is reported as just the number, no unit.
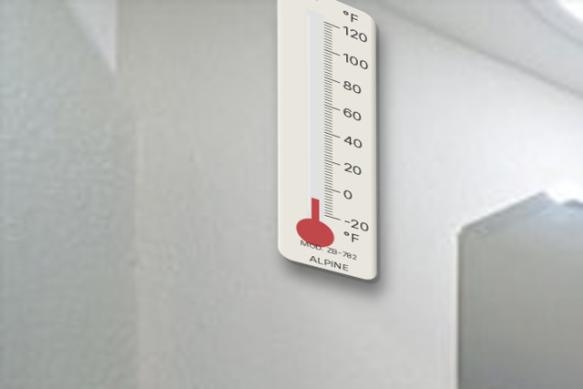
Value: -10
